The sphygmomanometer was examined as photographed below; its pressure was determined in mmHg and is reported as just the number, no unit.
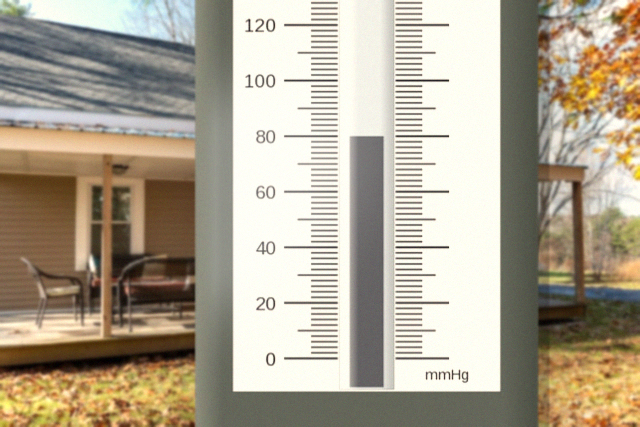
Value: 80
